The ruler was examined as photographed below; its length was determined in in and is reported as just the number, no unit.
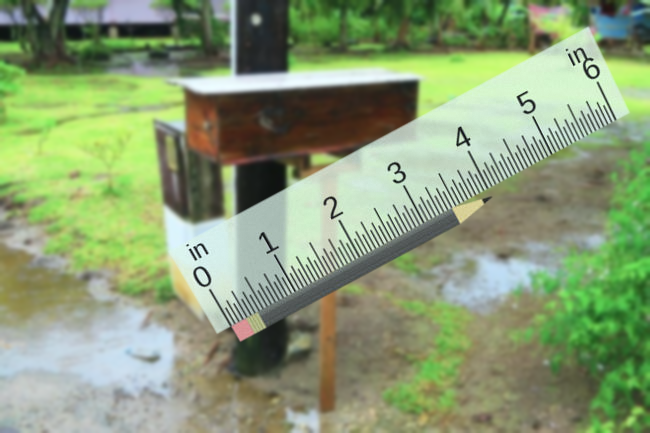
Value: 4
